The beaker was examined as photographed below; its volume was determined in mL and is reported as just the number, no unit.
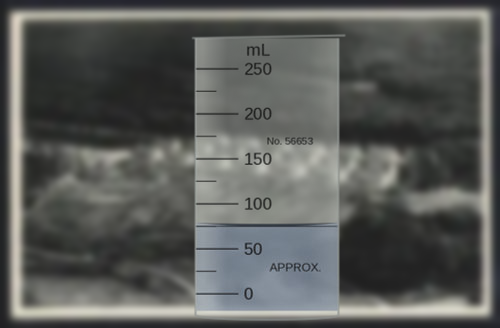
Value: 75
